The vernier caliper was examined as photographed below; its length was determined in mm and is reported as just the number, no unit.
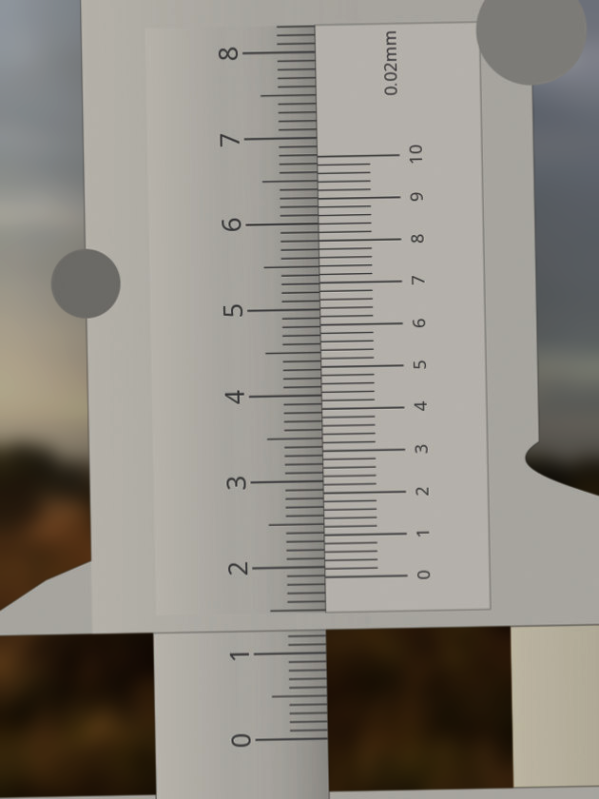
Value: 18.8
